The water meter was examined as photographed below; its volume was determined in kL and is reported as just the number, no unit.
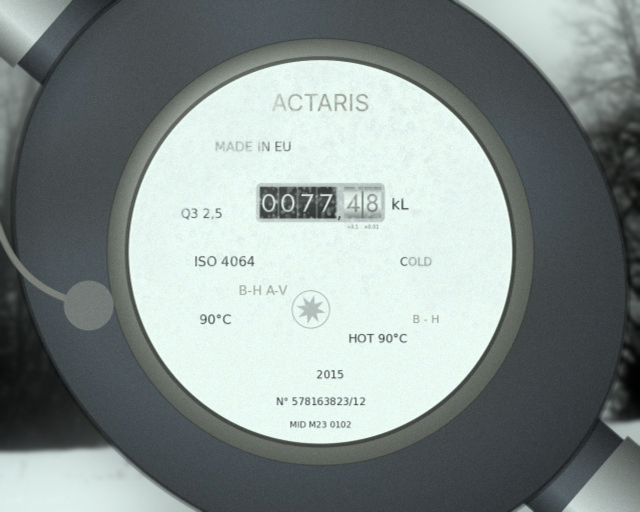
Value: 77.48
